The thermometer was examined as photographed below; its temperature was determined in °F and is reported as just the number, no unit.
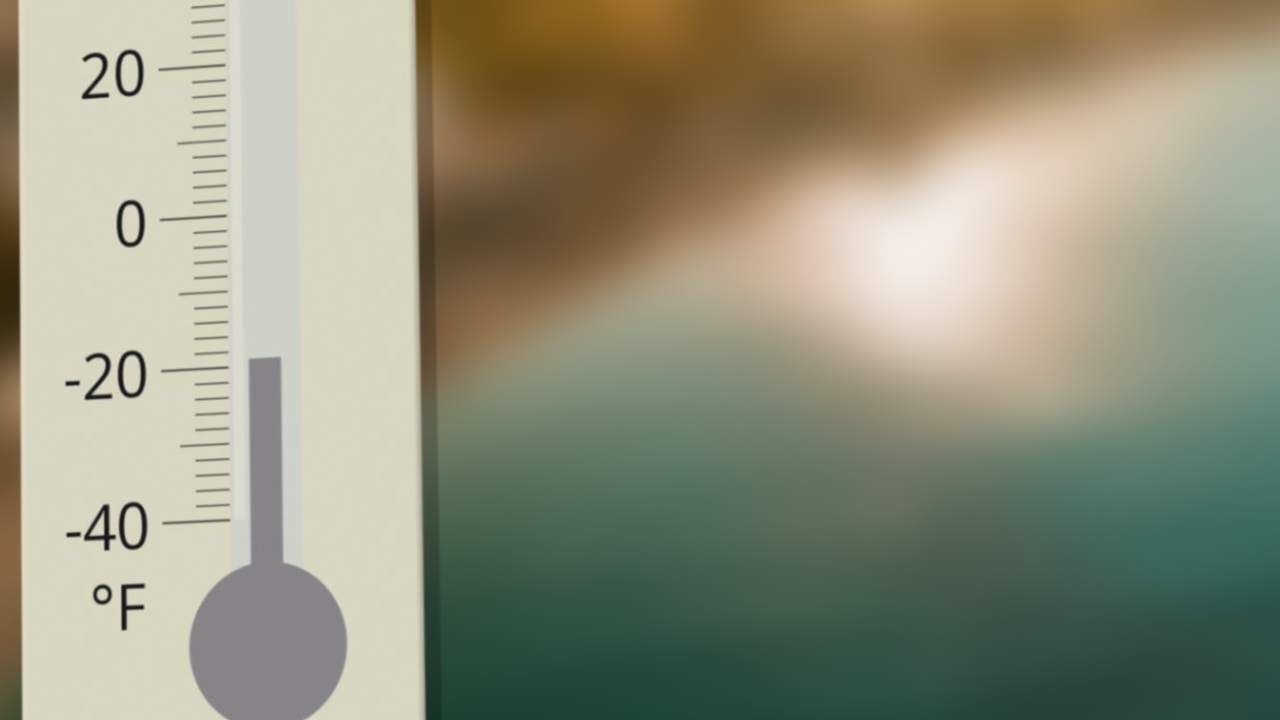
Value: -19
